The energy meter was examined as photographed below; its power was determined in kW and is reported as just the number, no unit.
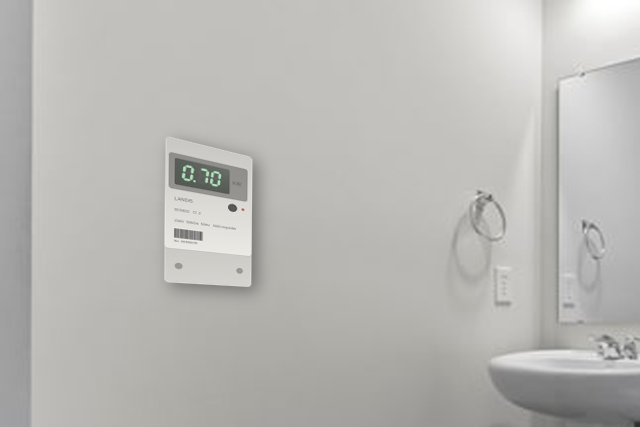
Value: 0.70
